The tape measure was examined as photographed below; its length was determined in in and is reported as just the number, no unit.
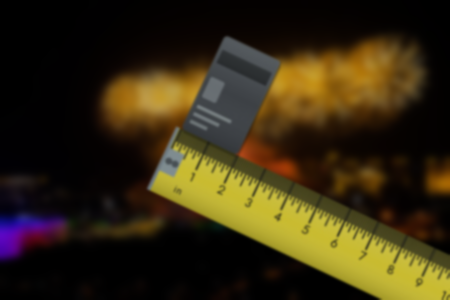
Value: 2
